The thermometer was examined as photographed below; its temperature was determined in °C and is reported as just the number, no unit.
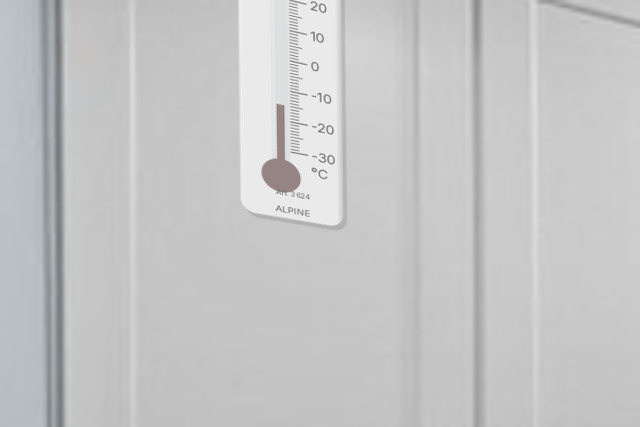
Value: -15
